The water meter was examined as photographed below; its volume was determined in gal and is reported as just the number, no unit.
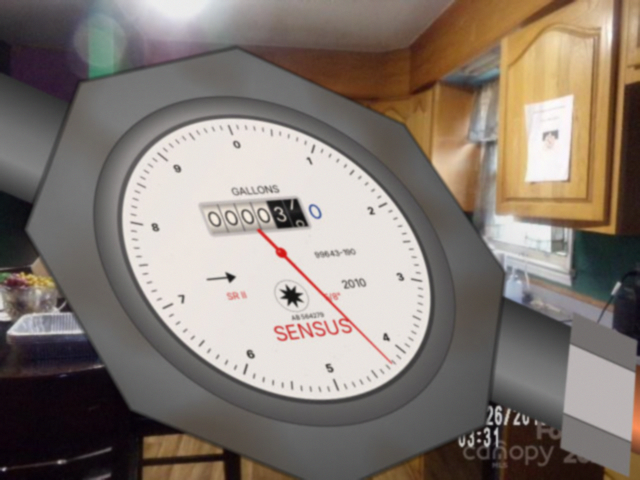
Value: 374.2
